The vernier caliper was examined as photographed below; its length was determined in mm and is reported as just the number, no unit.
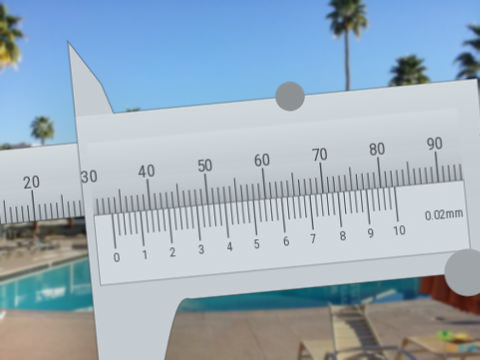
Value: 33.4
